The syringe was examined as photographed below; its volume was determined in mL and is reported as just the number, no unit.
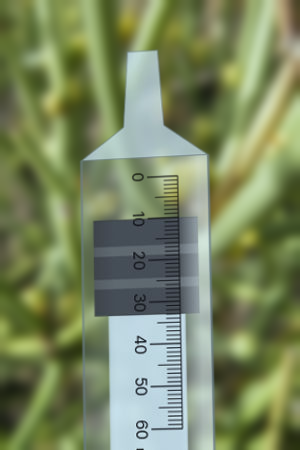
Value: 10
